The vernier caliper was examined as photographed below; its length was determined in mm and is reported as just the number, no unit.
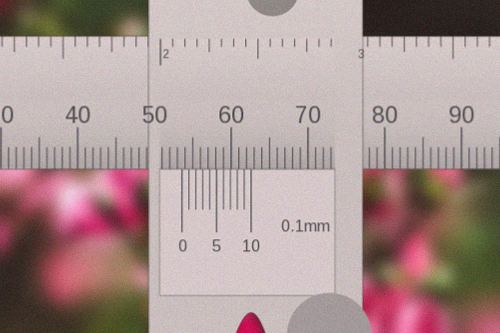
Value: 53.6
